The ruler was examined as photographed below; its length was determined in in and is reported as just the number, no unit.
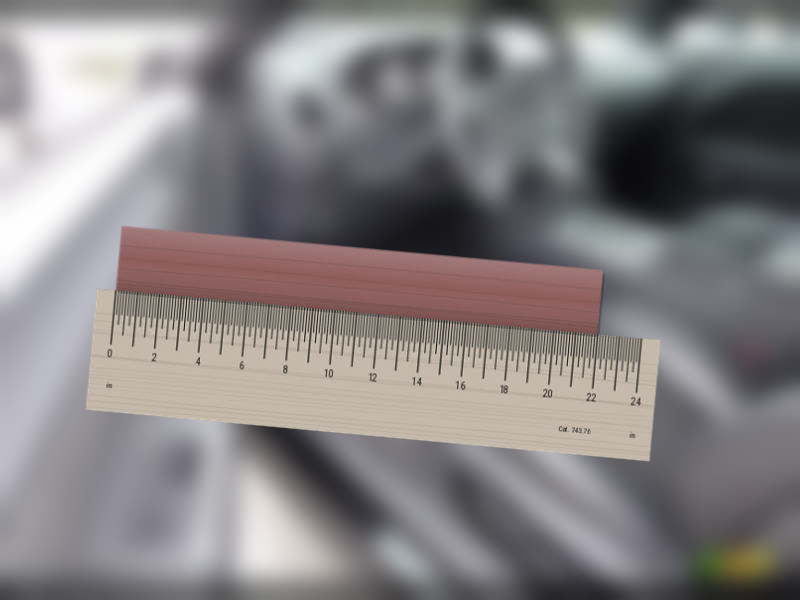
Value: 22
